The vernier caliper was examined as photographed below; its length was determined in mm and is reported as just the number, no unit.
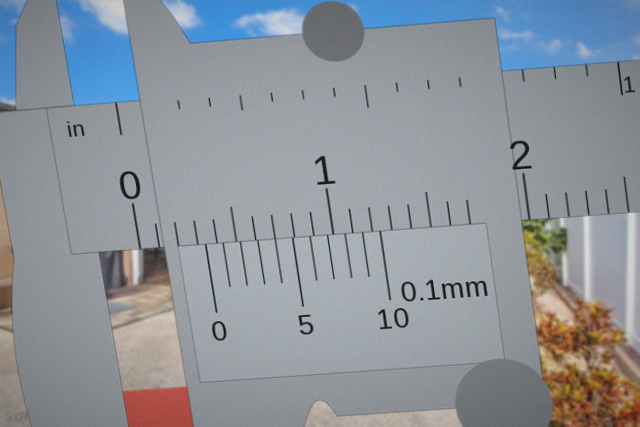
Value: 3.4
